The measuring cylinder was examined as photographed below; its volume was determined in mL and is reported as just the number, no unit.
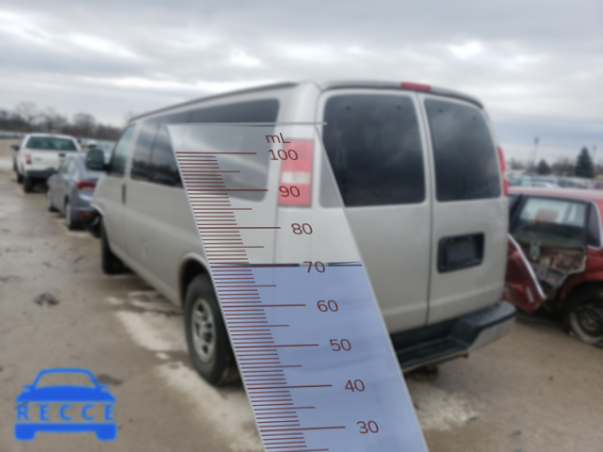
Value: 70
